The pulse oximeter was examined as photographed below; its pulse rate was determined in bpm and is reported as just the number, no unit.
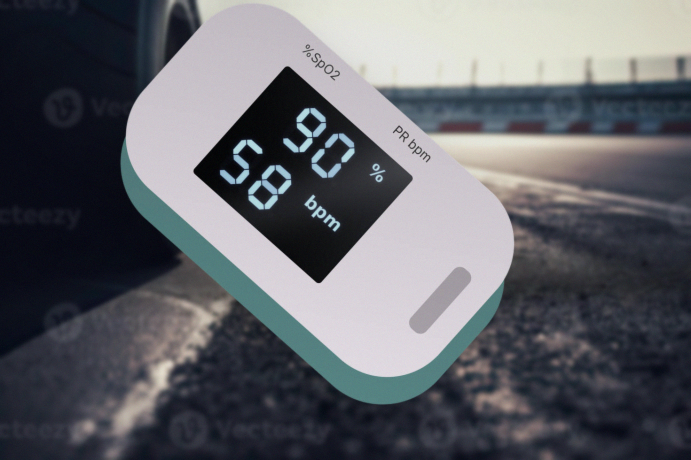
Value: 58
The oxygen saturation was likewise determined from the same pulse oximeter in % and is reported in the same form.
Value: 90
